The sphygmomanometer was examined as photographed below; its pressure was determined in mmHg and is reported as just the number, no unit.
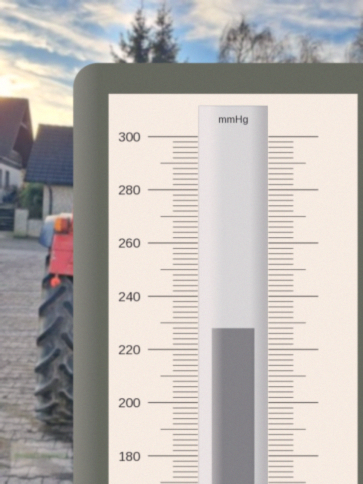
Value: 228
